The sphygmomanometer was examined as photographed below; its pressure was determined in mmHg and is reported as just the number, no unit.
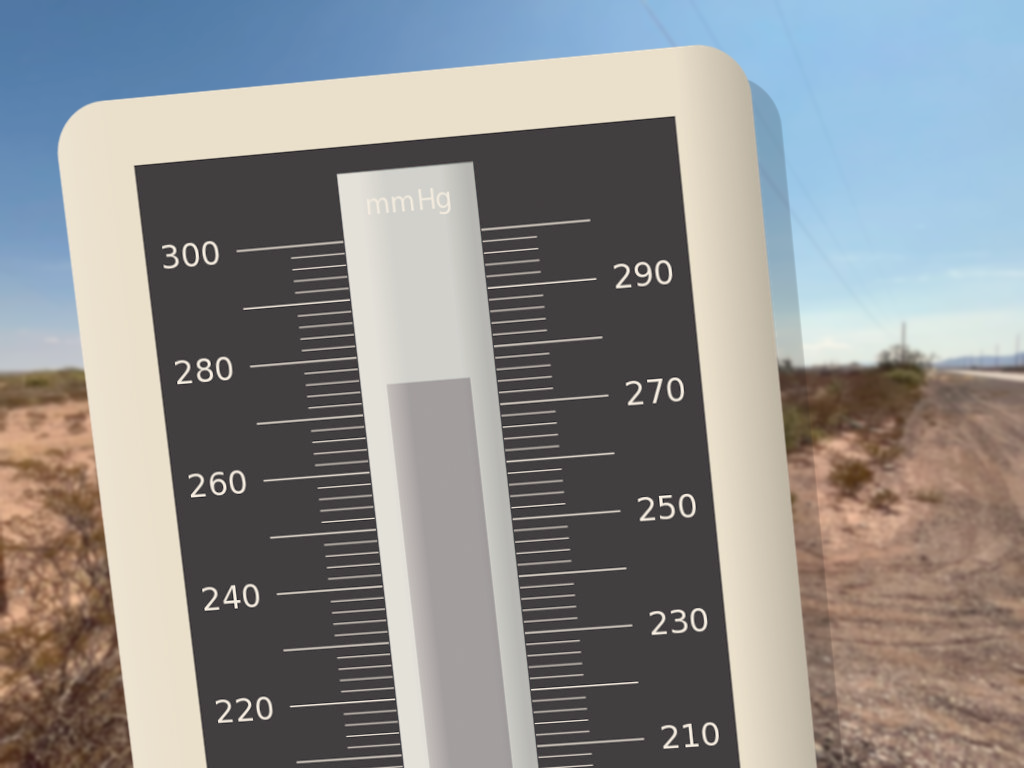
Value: 275
